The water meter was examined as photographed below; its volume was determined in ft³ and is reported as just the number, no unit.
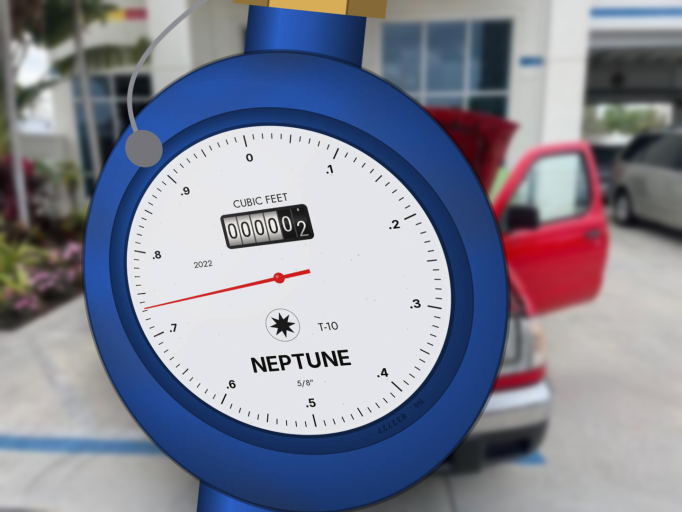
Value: 1.73
